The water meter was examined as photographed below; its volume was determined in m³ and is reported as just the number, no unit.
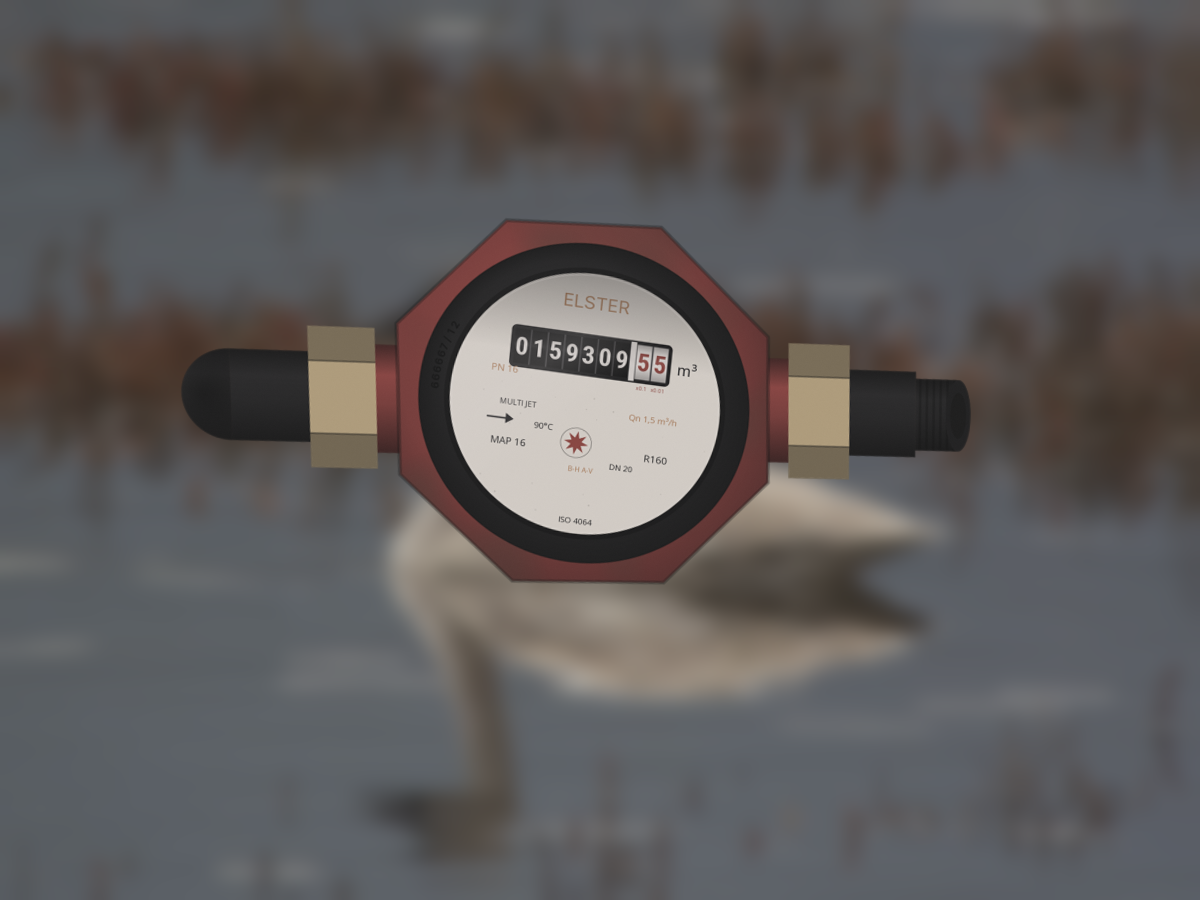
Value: 159309.55
